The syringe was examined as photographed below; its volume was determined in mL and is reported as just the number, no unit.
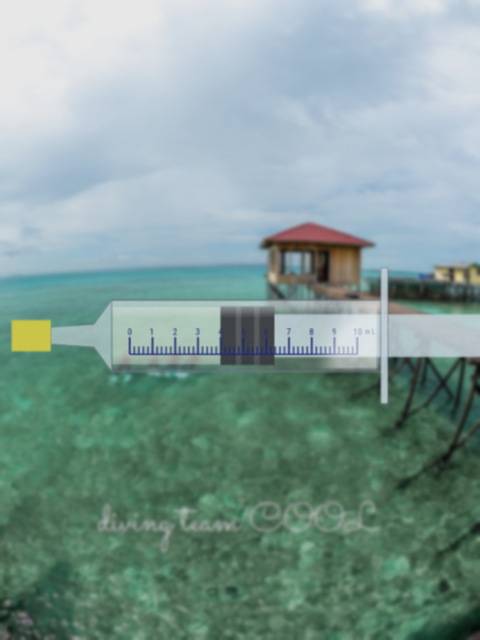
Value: 4
